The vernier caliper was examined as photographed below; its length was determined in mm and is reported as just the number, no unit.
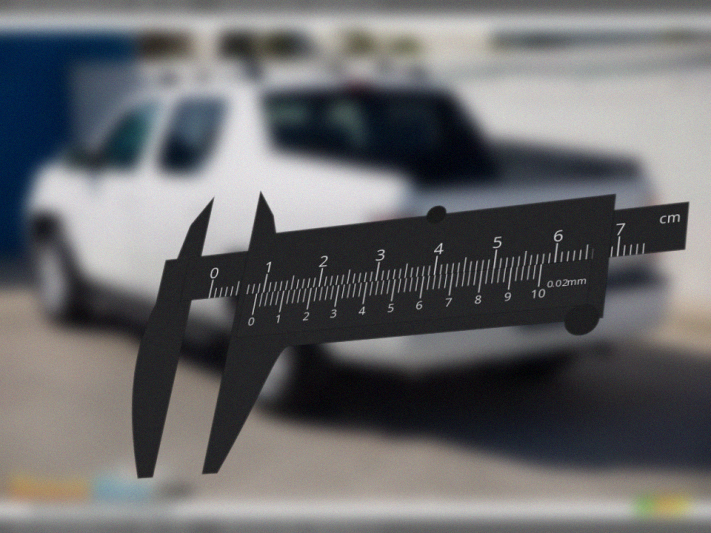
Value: 8.8
